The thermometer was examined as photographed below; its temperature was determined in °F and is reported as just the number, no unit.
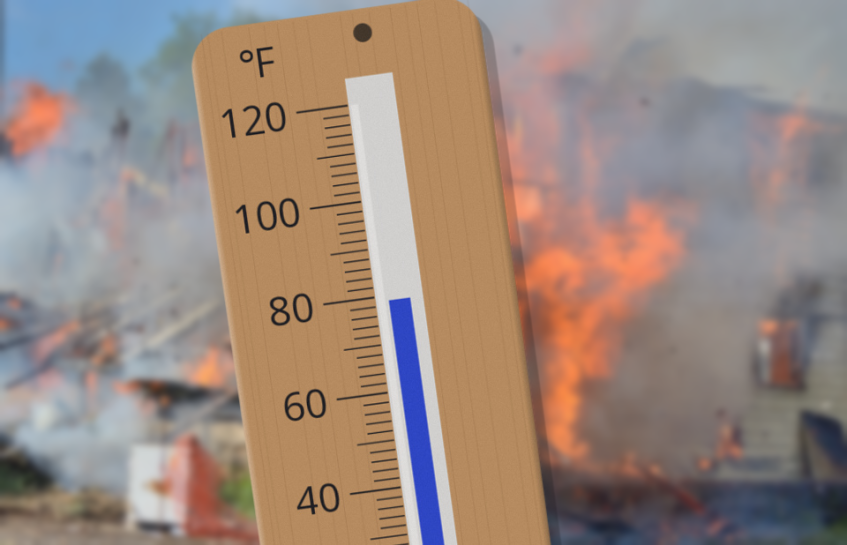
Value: 79
